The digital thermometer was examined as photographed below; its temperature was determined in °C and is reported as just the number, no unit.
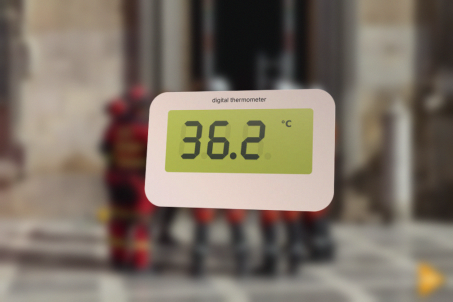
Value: 36.2
